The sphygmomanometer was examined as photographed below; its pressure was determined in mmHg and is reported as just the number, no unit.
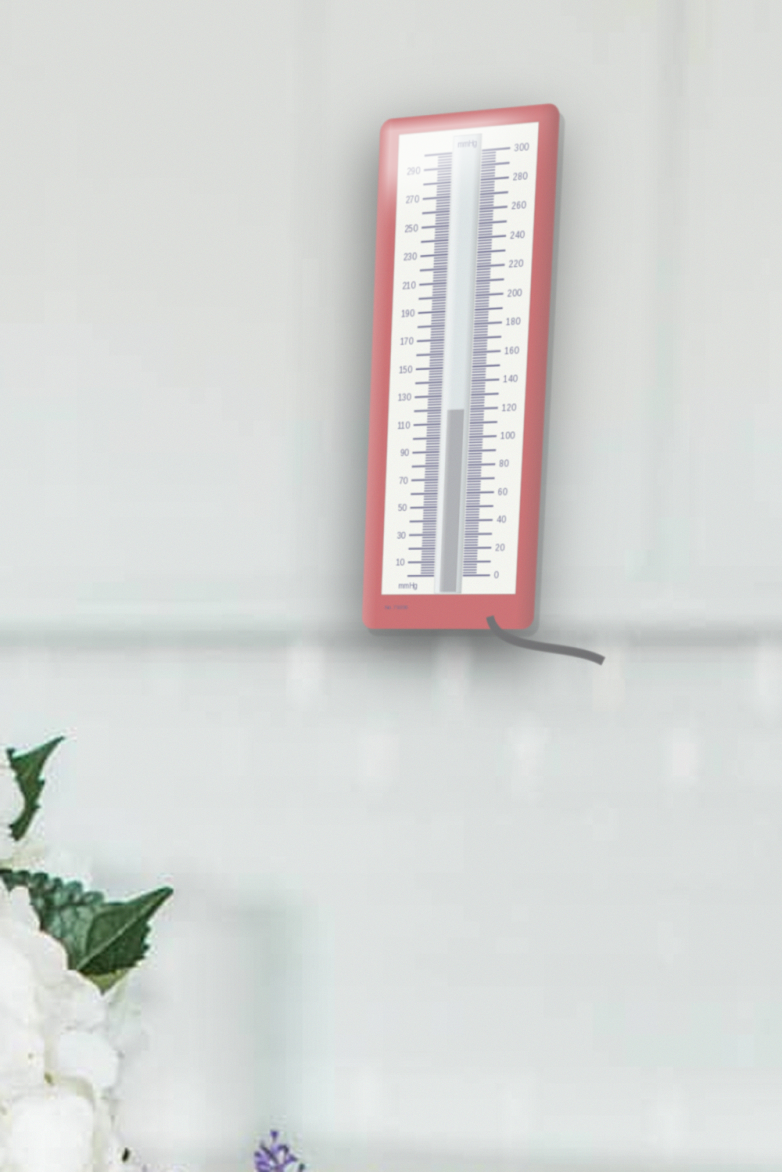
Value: 120
